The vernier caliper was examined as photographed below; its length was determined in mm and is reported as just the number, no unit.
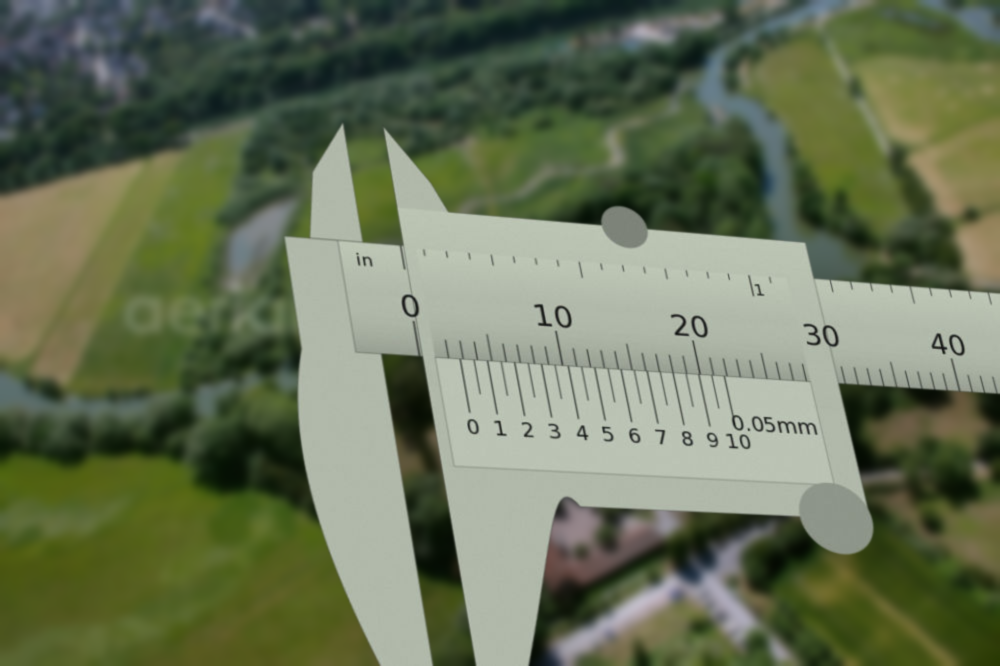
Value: 2.8
